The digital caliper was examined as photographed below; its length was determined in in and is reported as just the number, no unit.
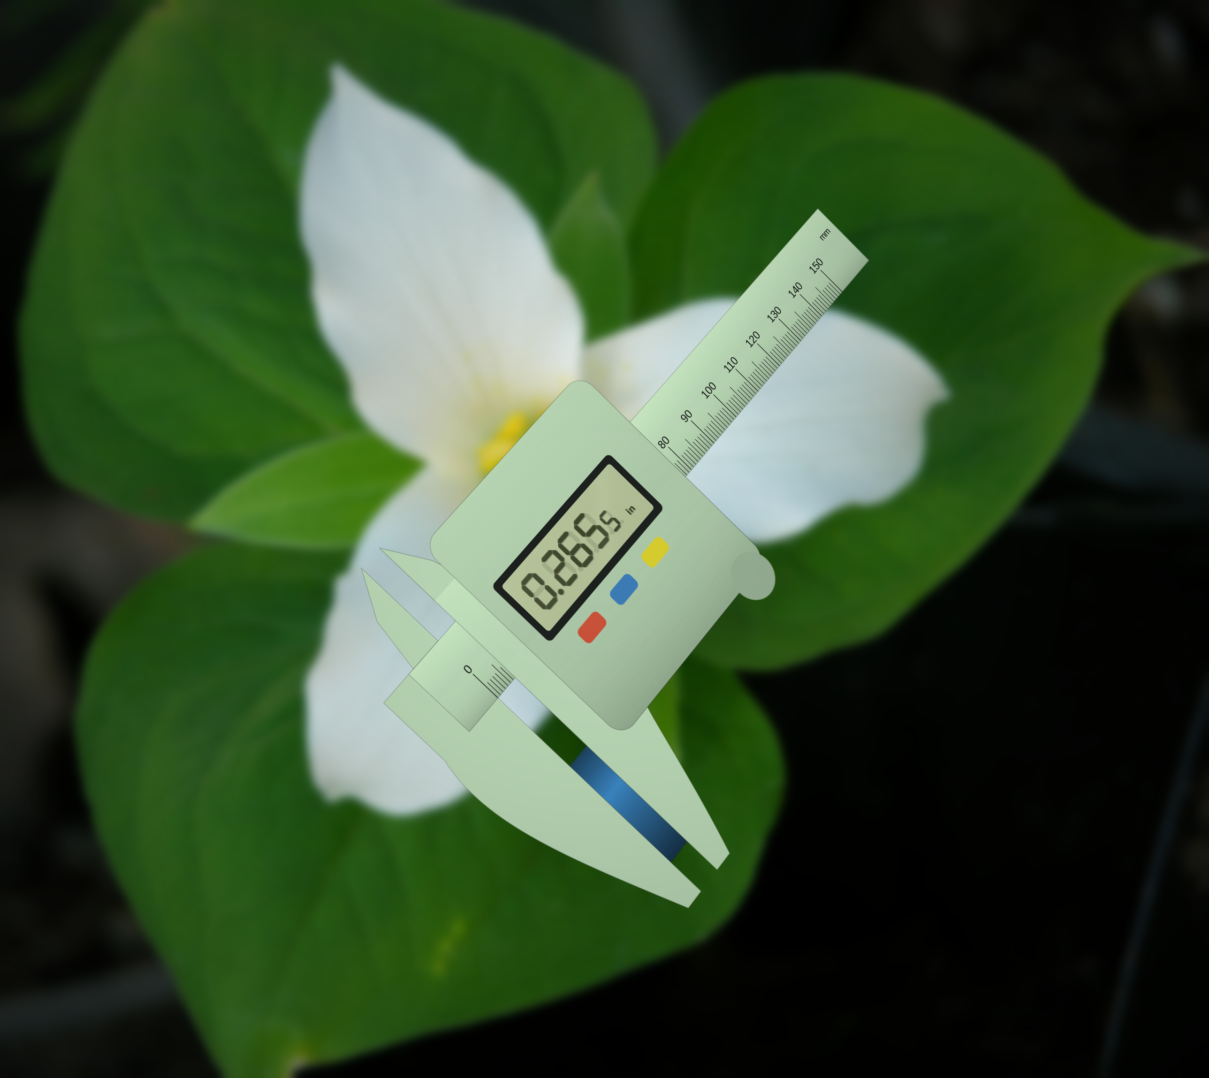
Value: 0.2655
